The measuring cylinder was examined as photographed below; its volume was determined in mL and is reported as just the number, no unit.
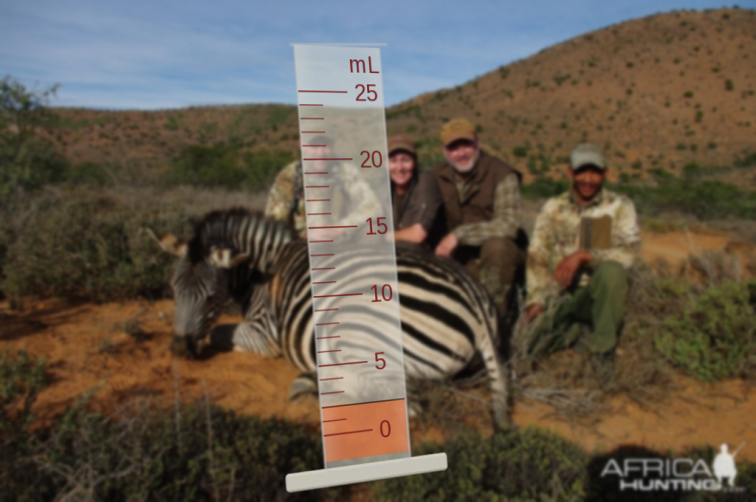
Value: 2
